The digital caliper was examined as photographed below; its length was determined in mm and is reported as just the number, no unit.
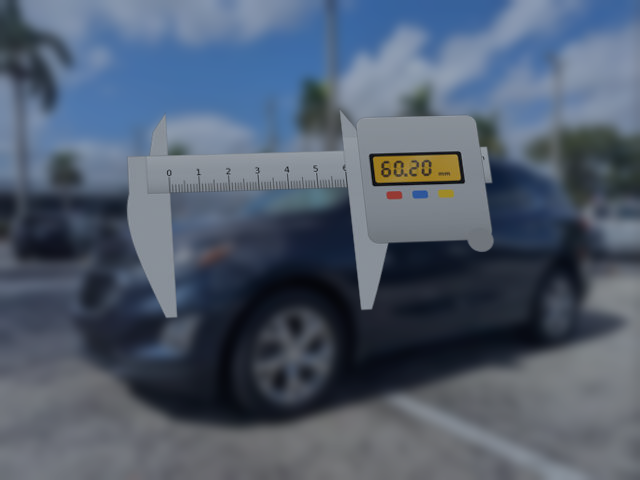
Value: 60.20
